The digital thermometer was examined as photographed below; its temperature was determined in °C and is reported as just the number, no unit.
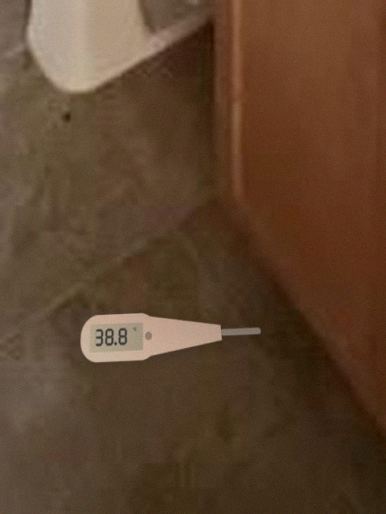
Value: 38.8
